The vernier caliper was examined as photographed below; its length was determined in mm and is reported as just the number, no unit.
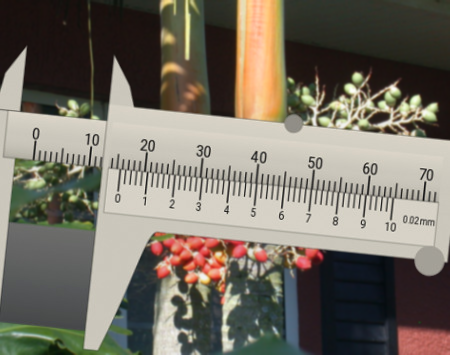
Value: 15.6
